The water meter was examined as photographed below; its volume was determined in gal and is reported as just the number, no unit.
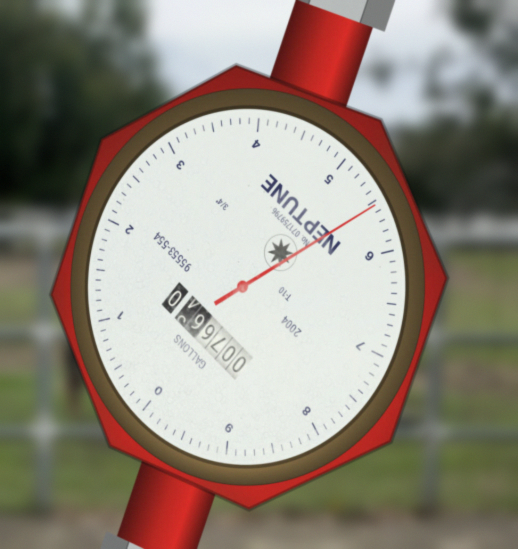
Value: 76635.5
